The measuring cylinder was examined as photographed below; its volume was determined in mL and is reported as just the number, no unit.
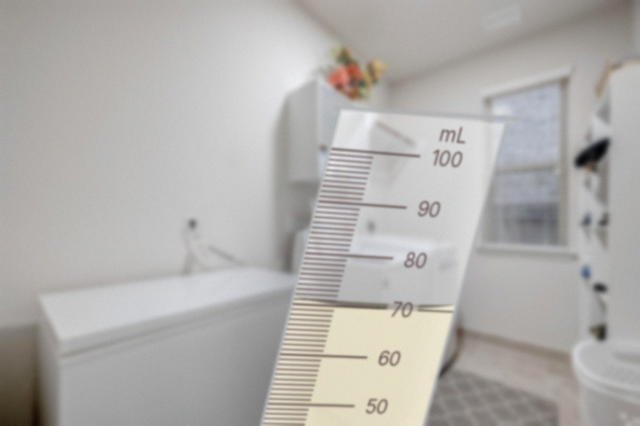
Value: 70
